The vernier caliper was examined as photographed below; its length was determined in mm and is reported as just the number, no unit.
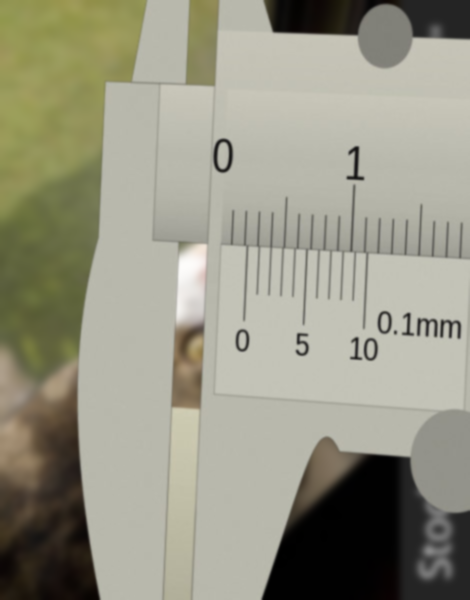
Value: 2.2
